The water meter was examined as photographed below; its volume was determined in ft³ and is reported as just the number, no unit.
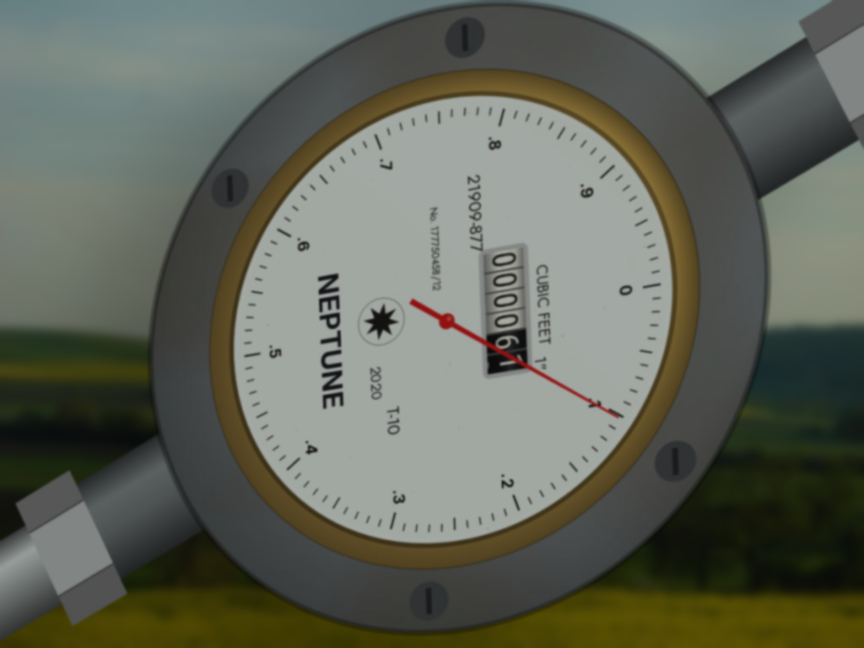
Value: 61.10
